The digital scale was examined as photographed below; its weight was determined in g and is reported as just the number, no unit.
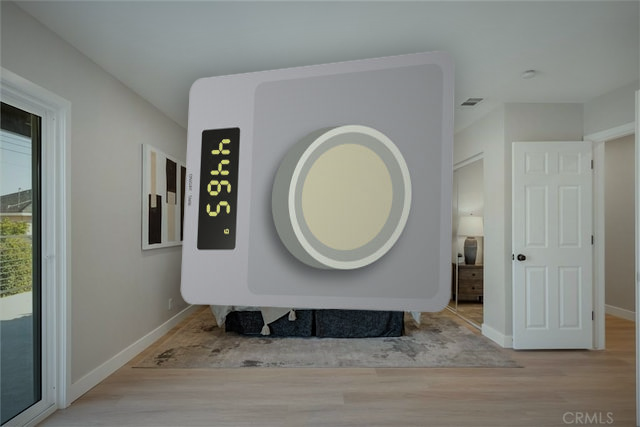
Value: 4465
